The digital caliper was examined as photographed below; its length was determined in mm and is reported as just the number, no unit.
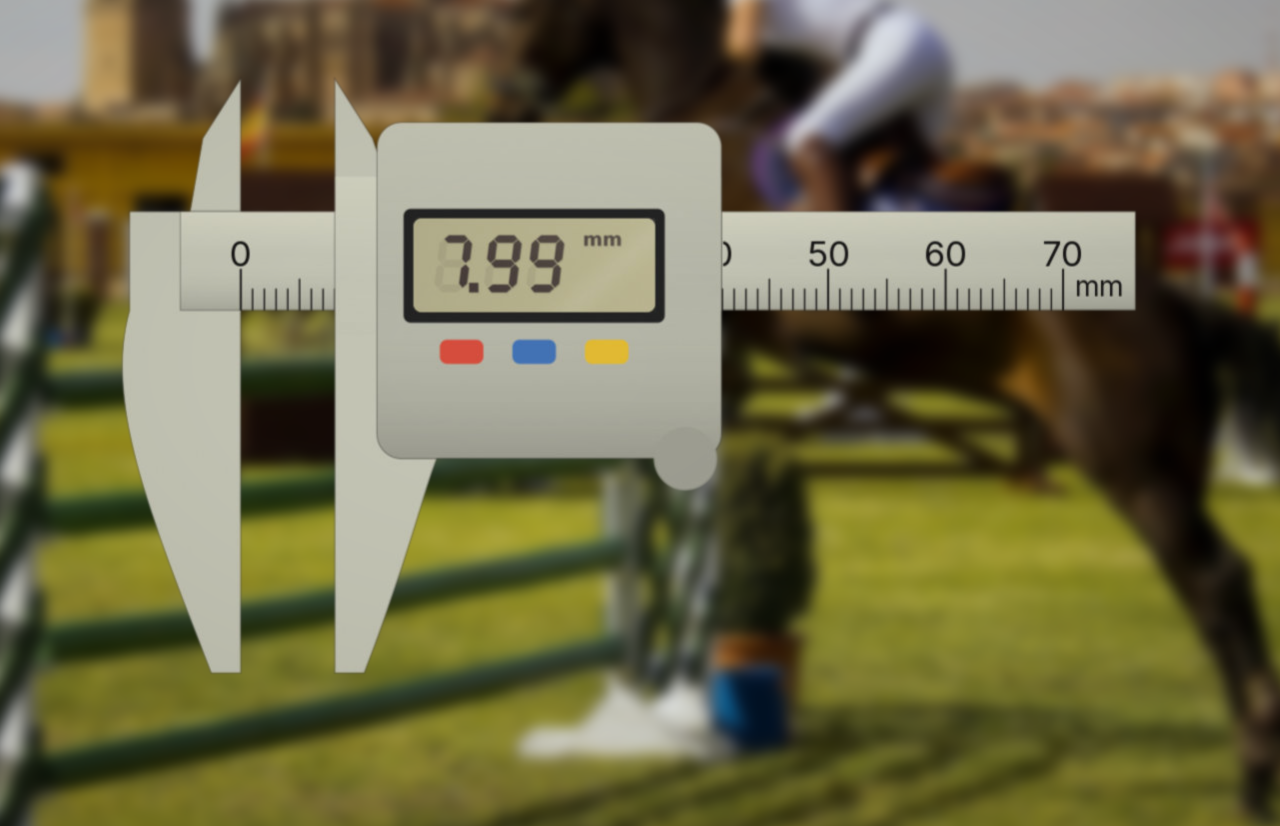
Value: 7.99
